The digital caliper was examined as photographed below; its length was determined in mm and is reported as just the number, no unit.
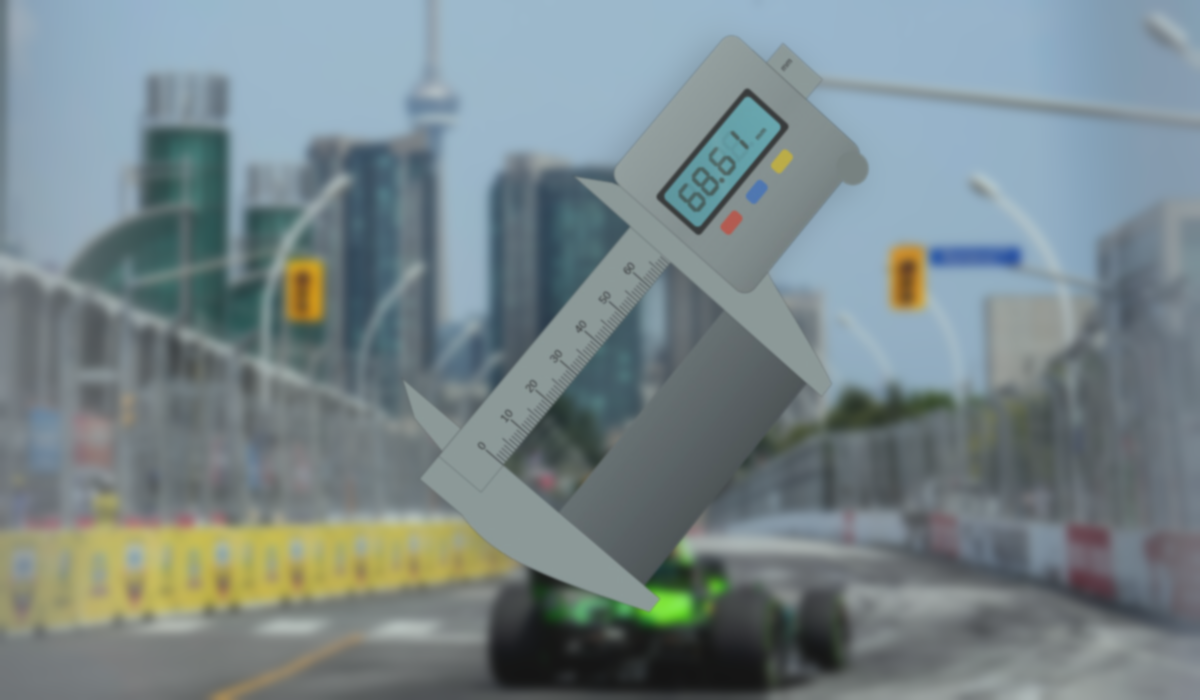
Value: 68.61
